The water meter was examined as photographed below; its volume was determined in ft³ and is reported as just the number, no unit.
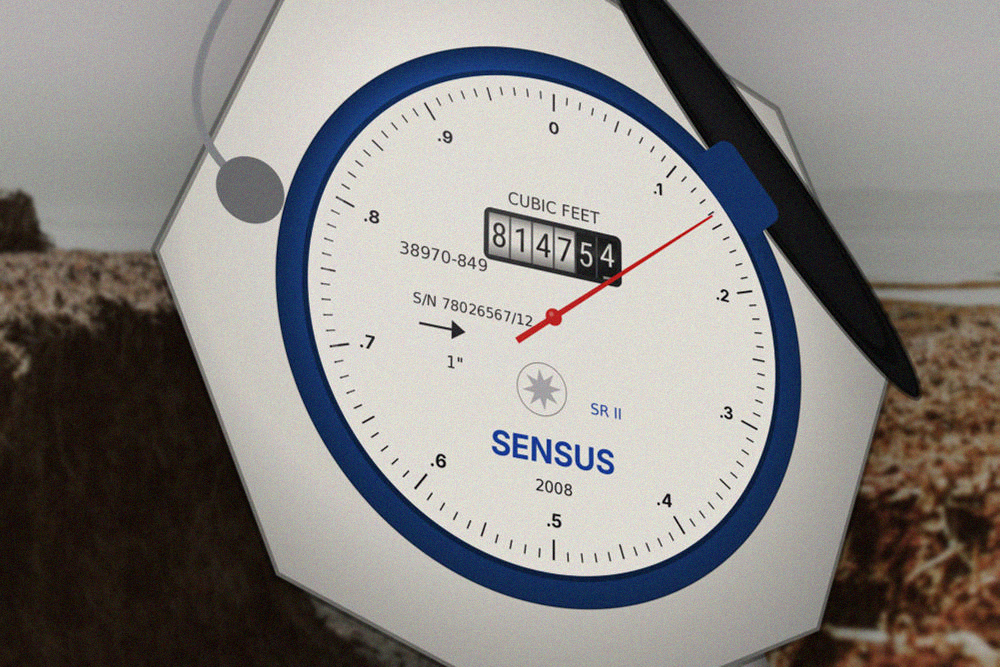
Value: 814754.14
